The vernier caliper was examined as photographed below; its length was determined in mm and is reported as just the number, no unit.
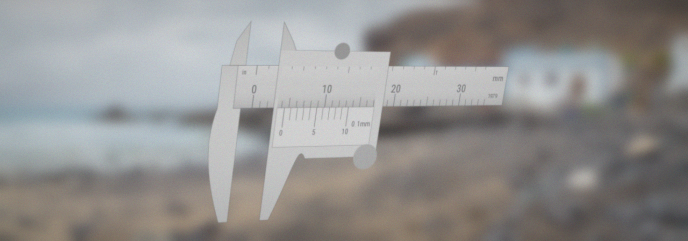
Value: 4.4
